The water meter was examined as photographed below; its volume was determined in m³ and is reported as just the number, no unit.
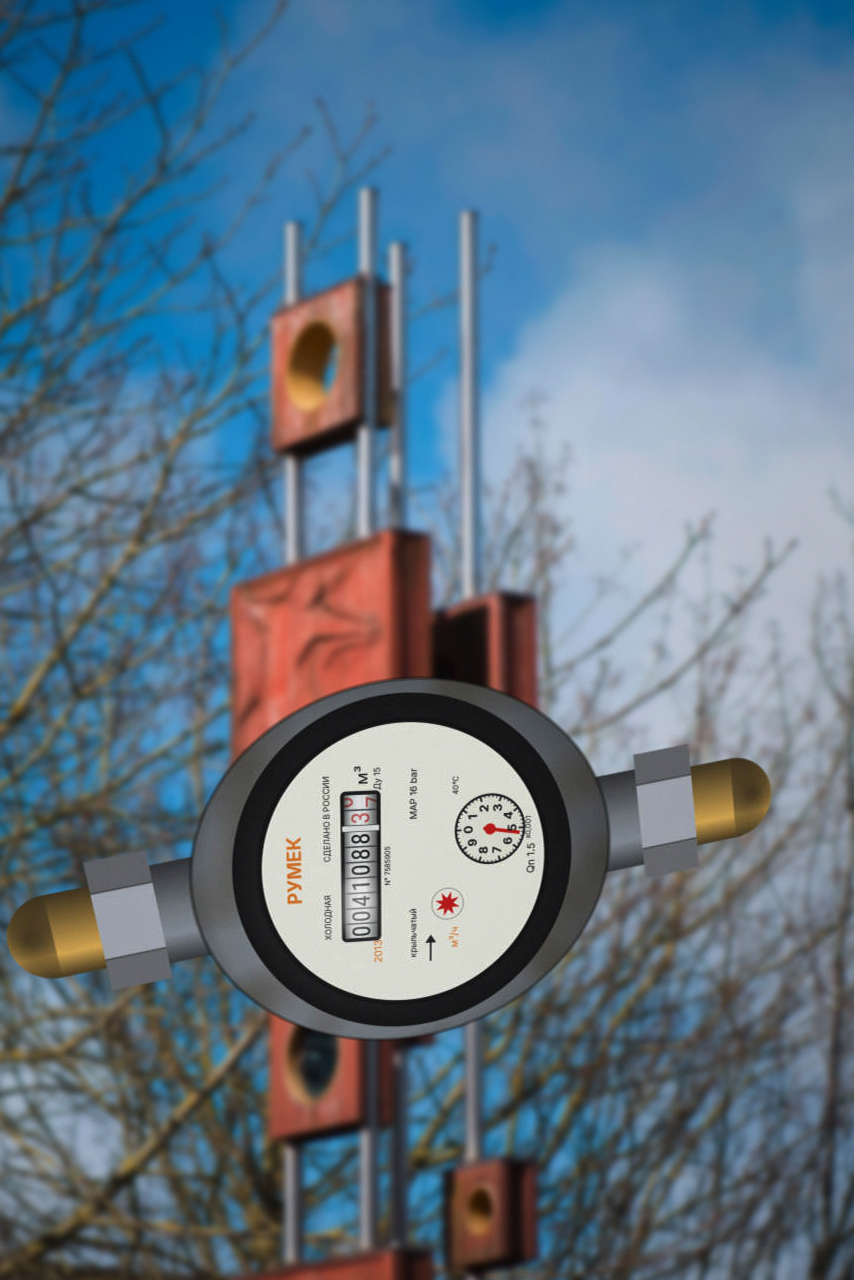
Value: 41088.365
